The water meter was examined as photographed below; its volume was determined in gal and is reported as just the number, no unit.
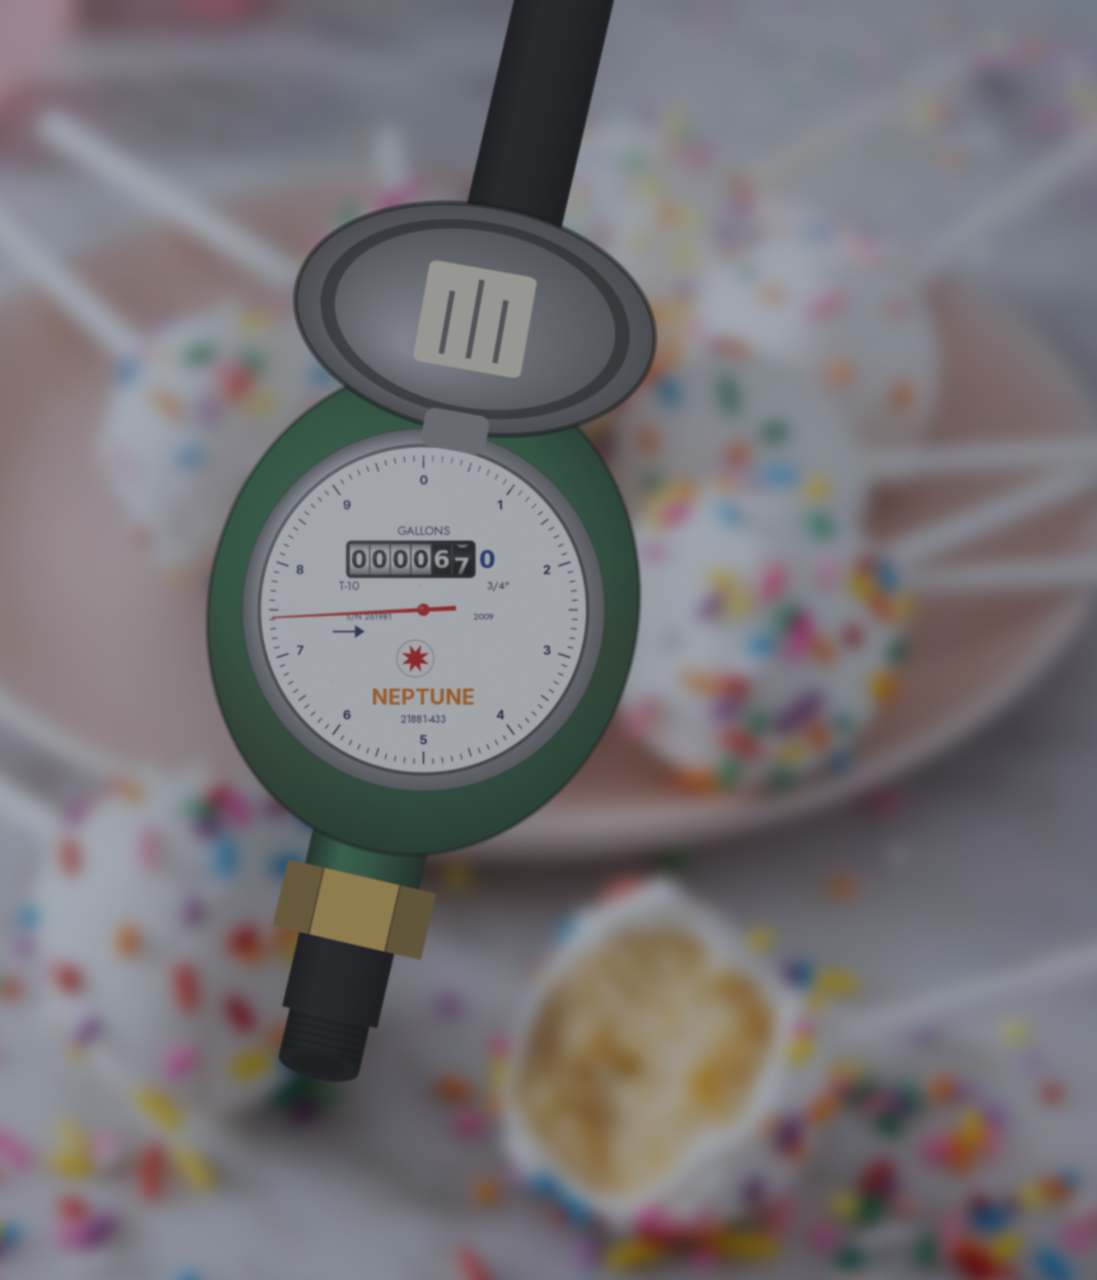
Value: 667.4
